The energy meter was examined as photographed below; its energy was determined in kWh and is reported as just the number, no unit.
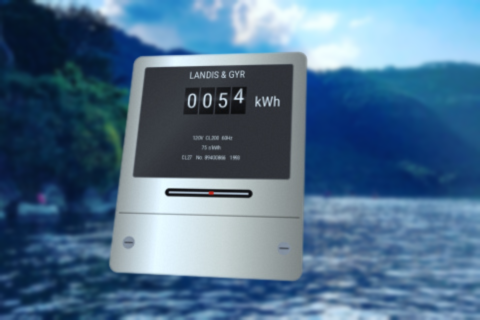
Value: 54
